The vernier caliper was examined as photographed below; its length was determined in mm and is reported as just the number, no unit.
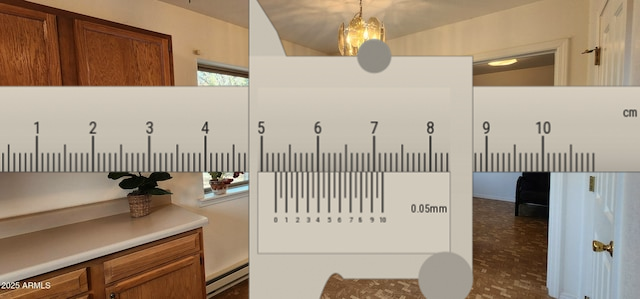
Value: 52.5
